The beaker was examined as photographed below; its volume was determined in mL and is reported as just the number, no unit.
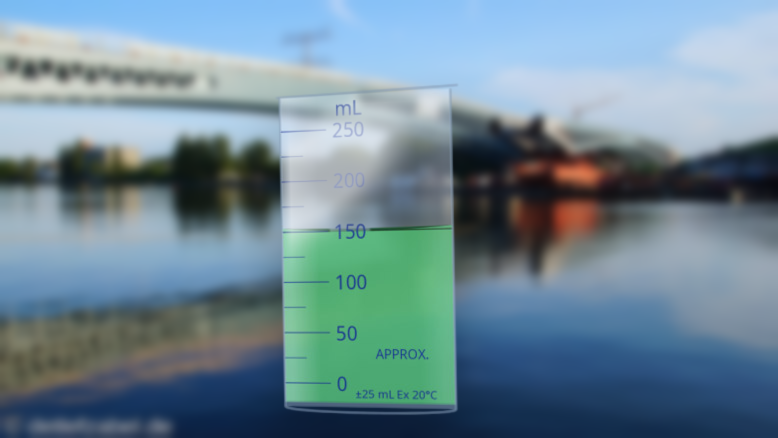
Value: 150
